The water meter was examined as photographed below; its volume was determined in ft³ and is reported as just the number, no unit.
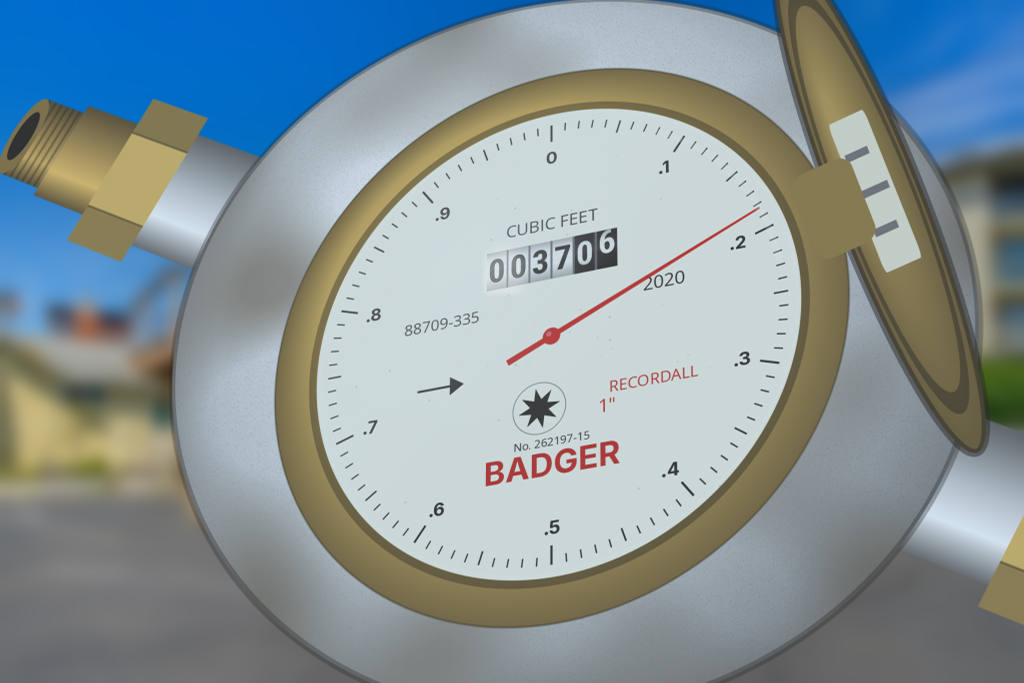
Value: 3706.18
